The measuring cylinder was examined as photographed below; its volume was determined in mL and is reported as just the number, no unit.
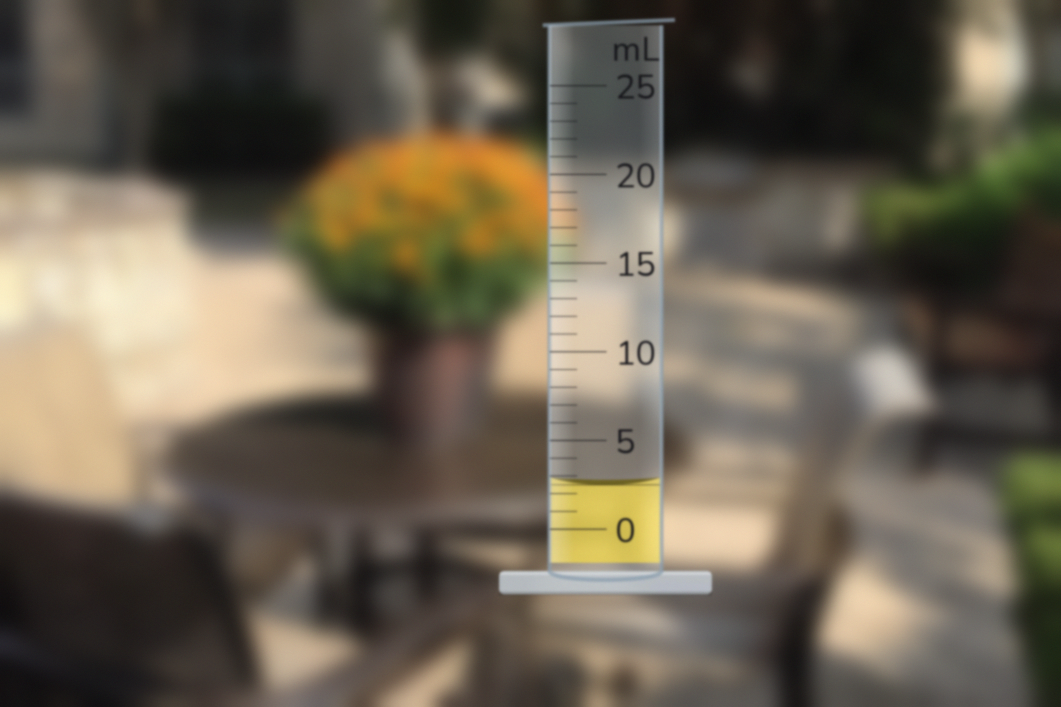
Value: 2.5
